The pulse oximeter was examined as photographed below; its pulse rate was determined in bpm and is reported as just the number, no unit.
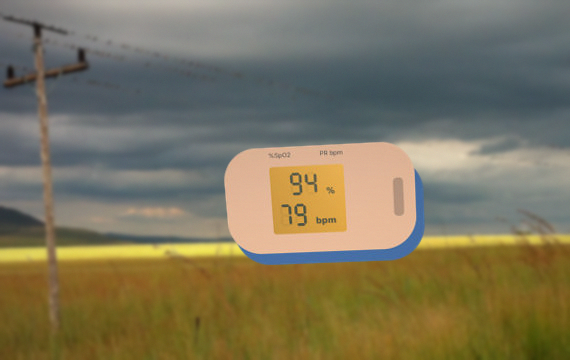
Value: 79
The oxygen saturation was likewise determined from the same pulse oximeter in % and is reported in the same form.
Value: 94
